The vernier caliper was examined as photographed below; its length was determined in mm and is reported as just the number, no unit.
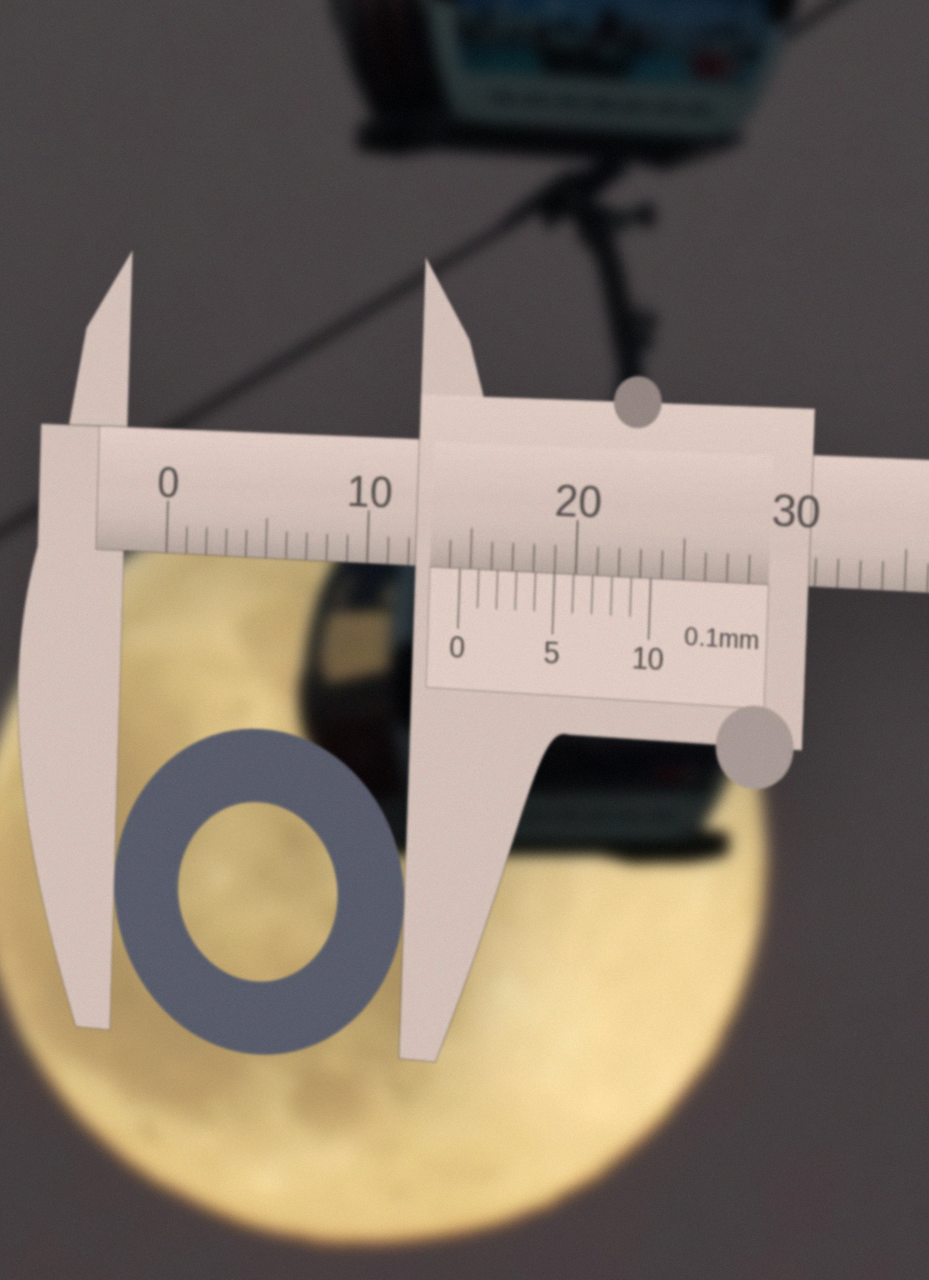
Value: 14.5
